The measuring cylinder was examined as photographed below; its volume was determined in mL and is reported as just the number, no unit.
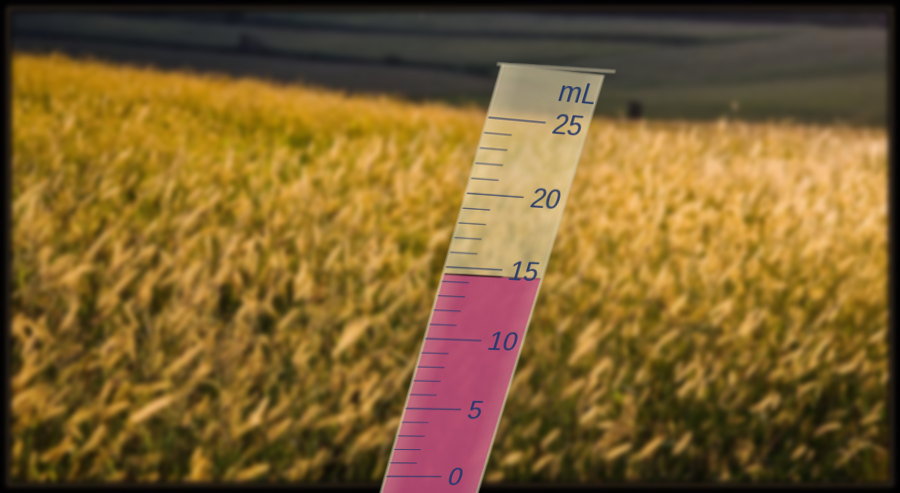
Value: 14.5
